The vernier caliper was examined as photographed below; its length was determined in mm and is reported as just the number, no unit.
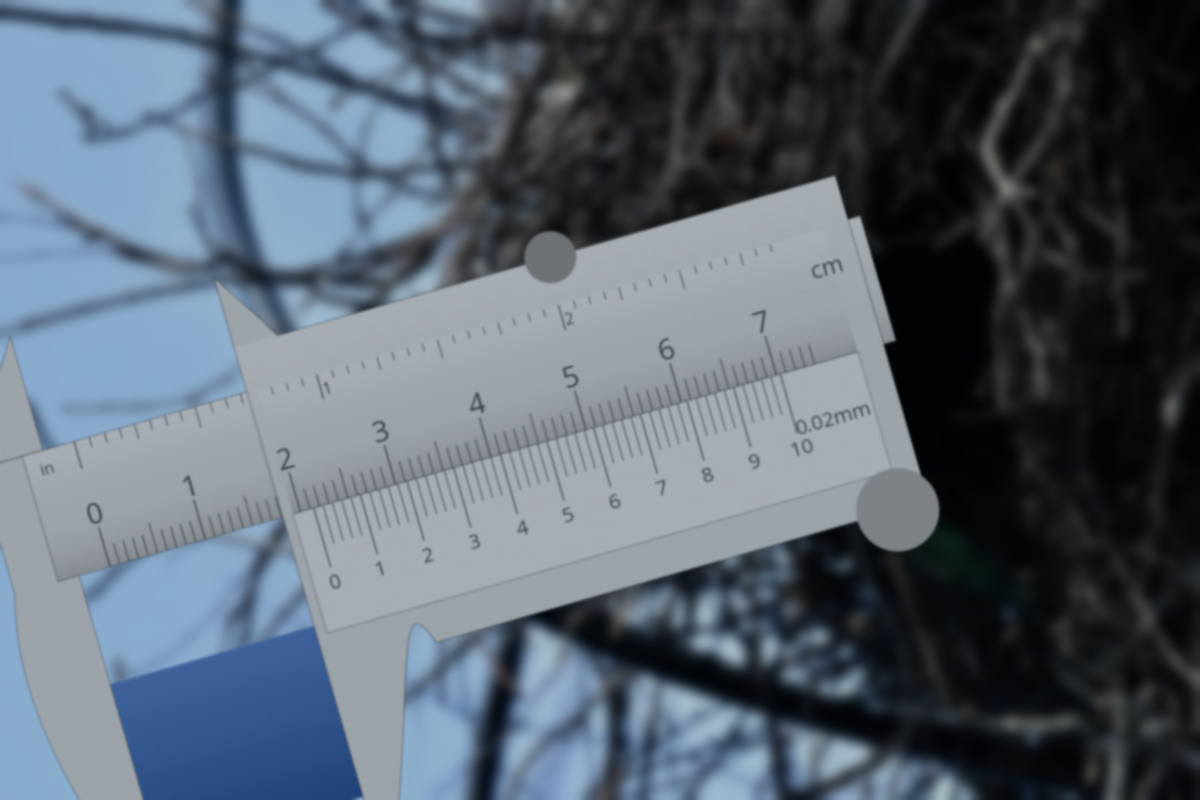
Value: 21.4
